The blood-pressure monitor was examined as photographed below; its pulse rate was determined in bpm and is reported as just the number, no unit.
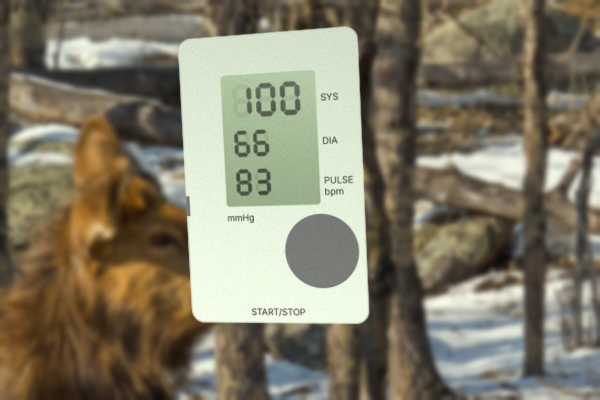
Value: 83
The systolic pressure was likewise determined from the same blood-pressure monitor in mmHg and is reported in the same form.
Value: 100
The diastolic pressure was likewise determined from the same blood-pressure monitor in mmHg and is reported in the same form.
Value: 66
